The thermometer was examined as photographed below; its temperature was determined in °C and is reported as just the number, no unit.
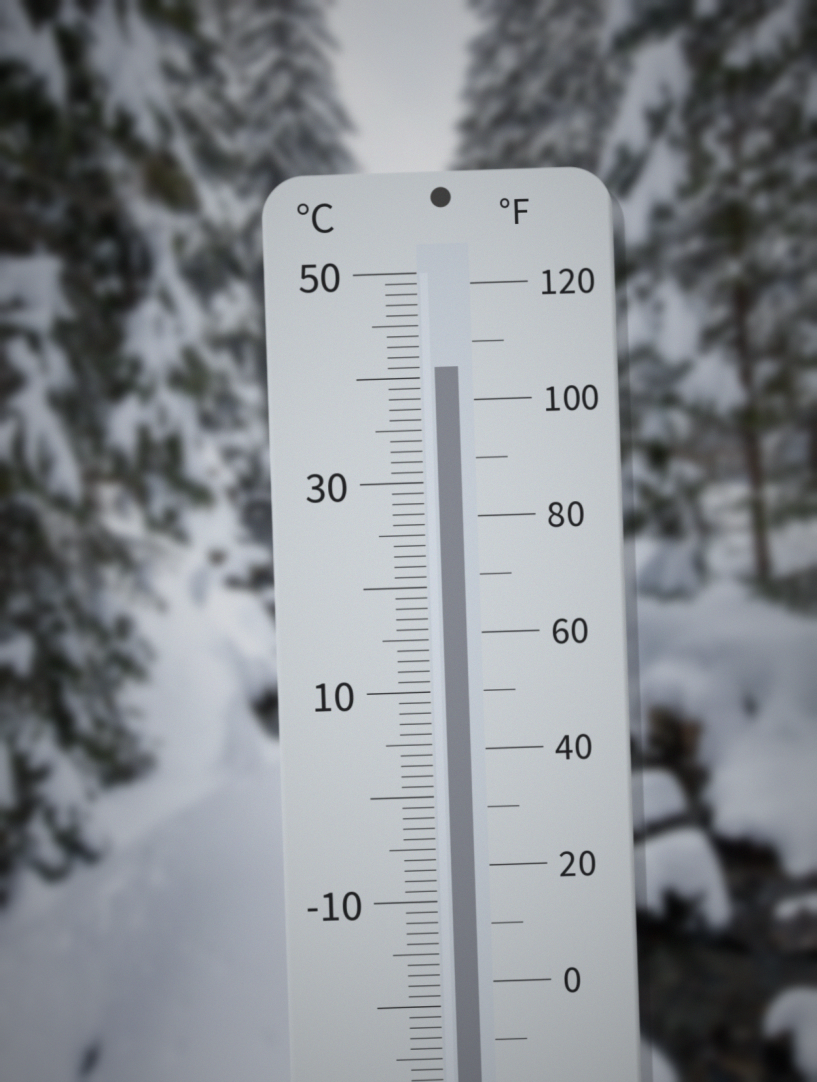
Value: 41
